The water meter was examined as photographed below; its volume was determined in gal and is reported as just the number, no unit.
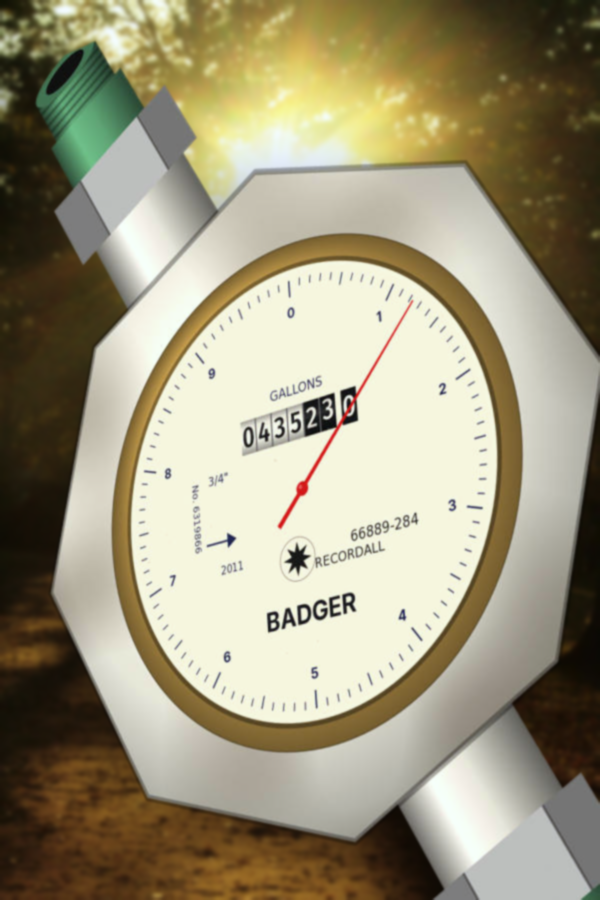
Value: 435231.2
